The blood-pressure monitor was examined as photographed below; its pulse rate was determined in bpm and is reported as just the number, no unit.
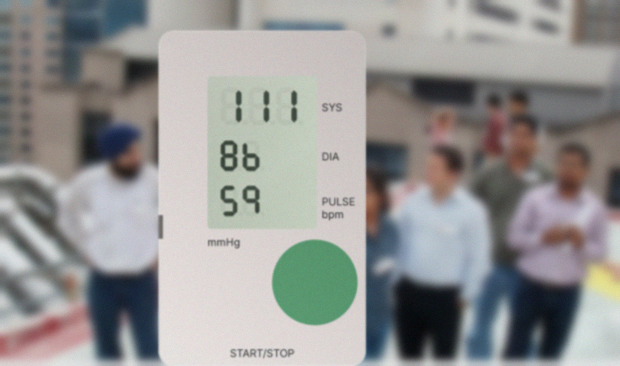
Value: 59
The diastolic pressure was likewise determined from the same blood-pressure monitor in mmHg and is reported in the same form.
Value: 86
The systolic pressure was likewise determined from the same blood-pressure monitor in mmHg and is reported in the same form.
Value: 111
